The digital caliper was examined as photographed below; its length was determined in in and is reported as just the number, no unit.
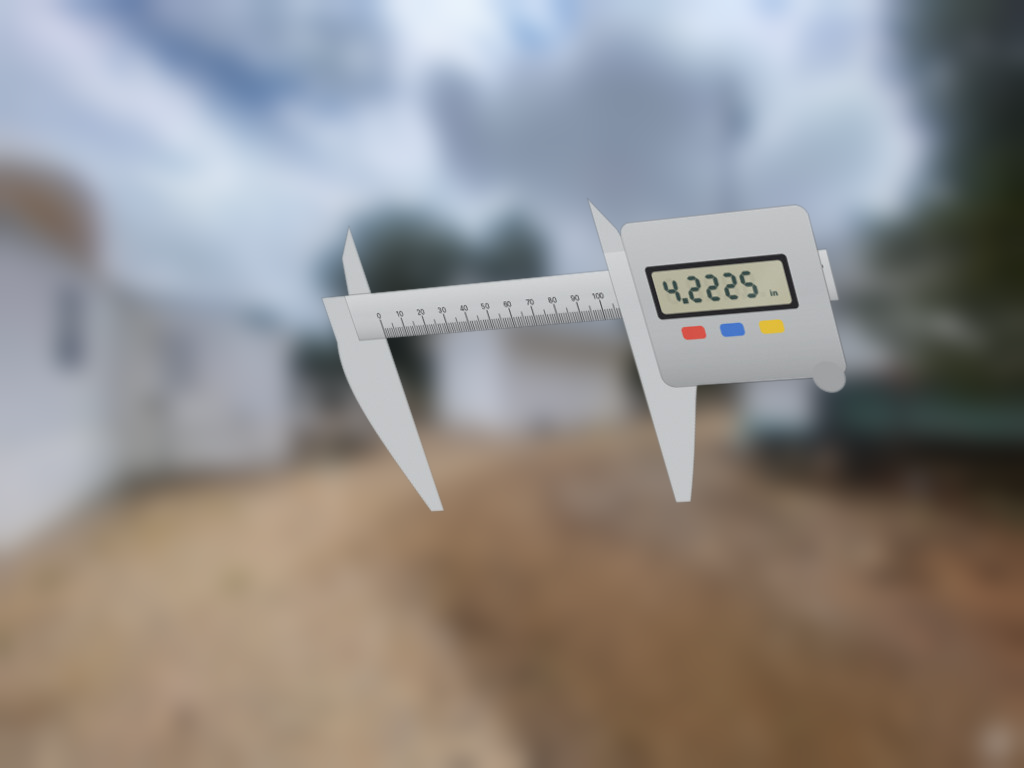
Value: 4.2225
